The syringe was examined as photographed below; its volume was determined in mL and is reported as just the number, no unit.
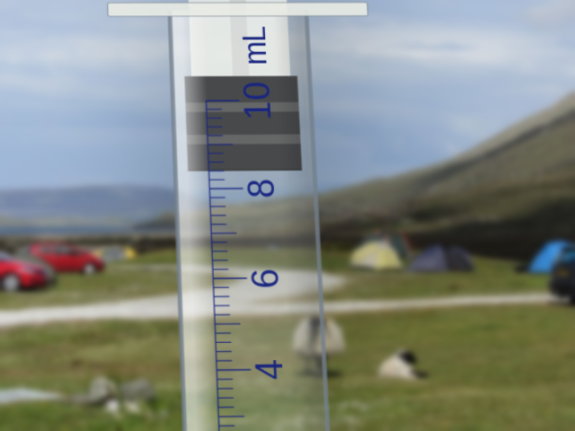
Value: 8.4
